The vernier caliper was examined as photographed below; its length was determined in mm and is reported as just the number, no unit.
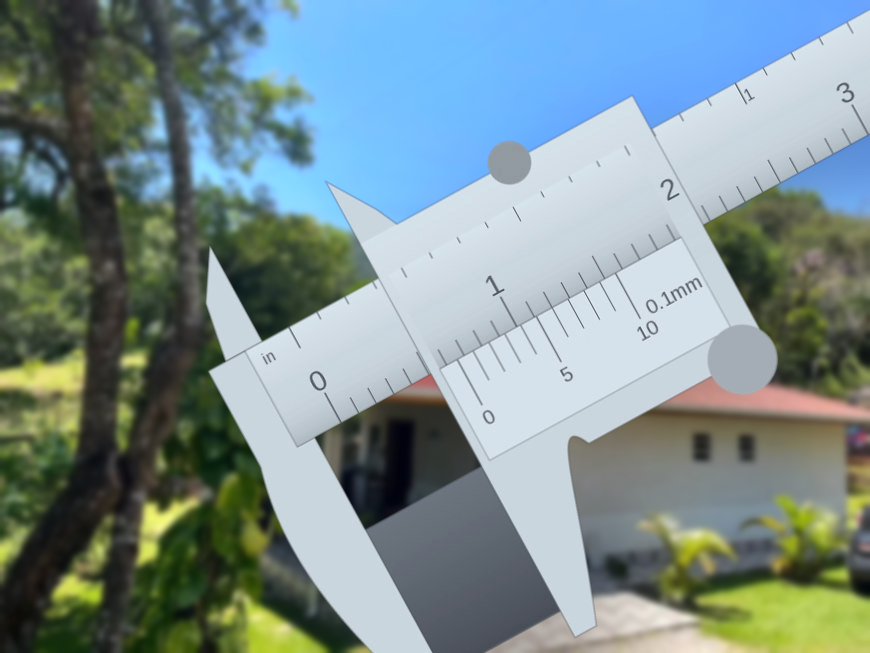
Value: 6.6
